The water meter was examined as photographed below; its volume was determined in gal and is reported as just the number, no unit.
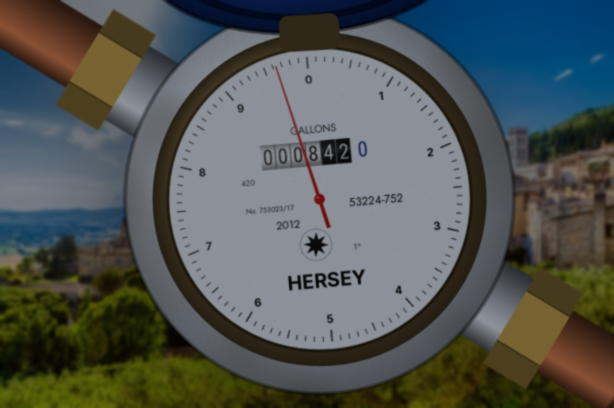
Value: 8419.6
